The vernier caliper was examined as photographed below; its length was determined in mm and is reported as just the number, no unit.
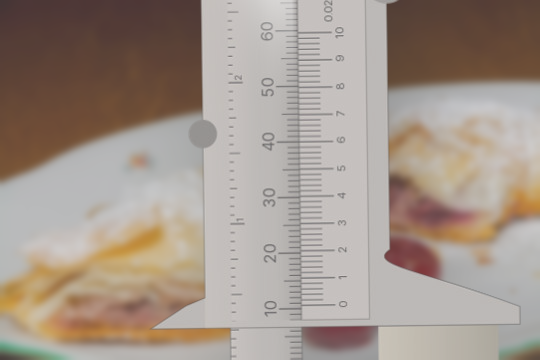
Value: 10.6
